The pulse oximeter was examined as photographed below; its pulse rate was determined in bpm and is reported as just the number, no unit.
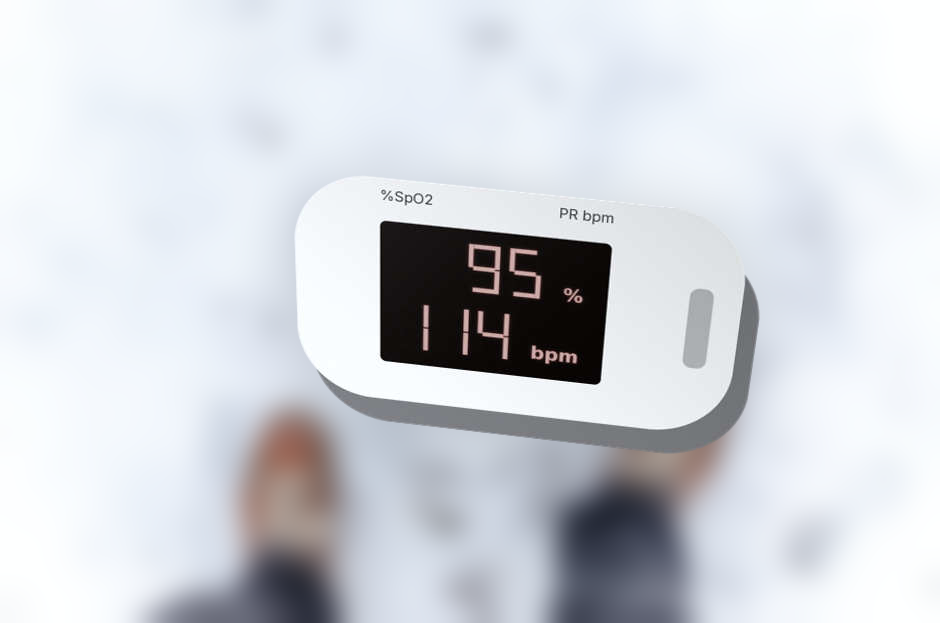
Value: 114
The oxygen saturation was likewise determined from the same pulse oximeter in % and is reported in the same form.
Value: 95
